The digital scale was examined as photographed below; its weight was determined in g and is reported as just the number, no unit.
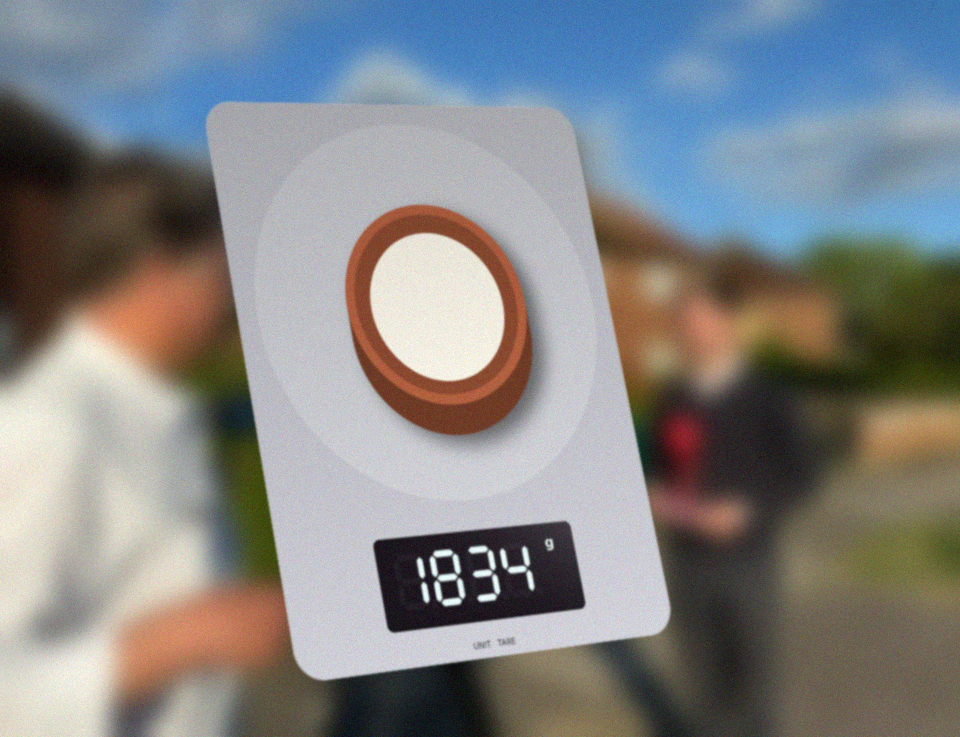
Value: 1834
